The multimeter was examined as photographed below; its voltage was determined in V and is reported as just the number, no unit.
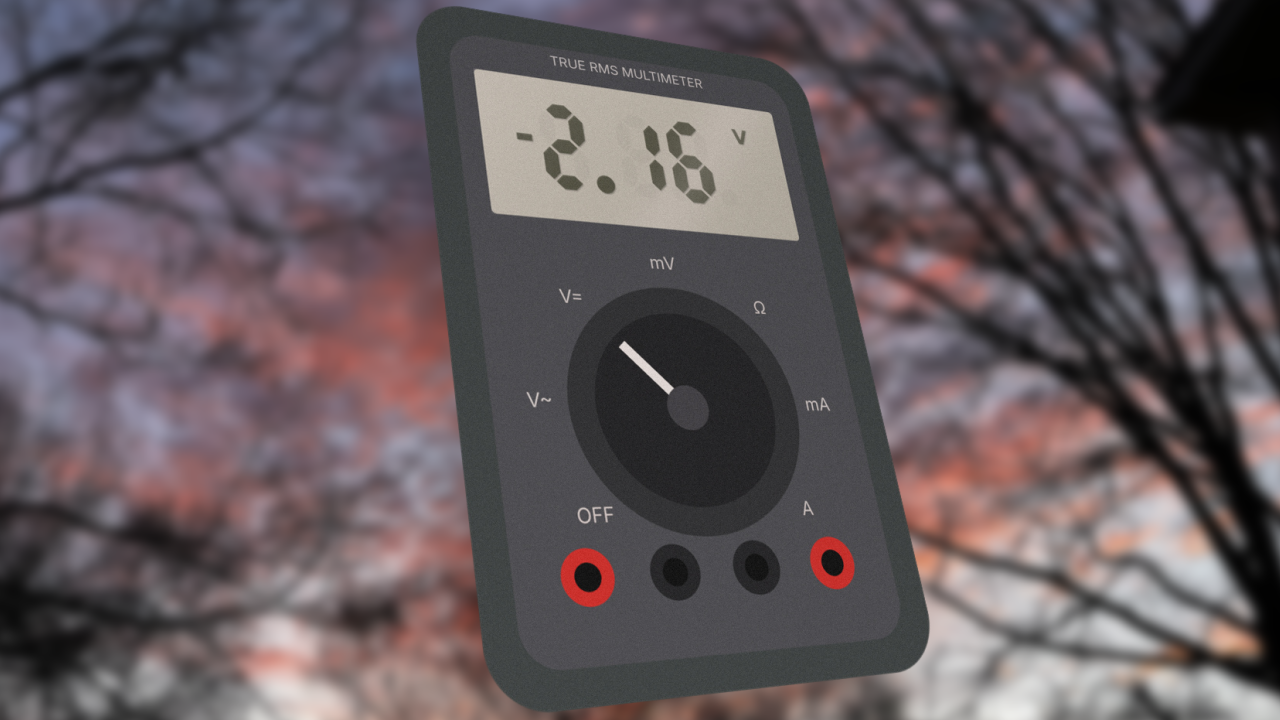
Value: -2.16
